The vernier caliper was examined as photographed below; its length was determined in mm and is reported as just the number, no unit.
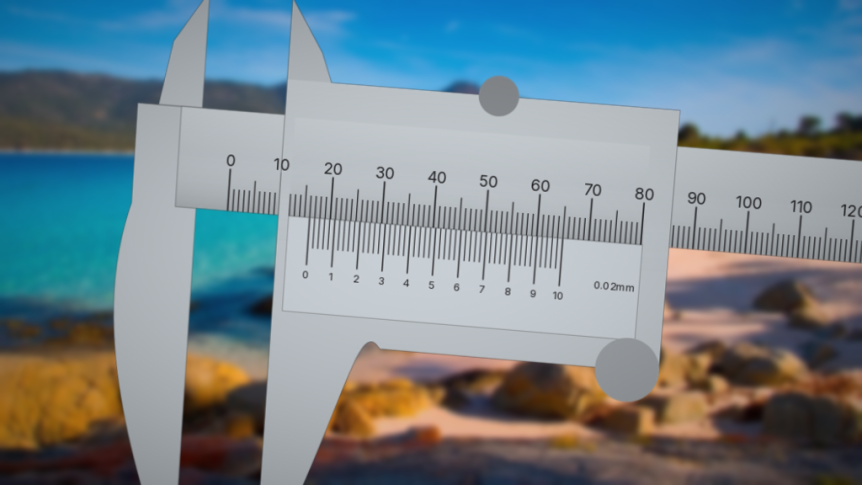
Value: 16.0
